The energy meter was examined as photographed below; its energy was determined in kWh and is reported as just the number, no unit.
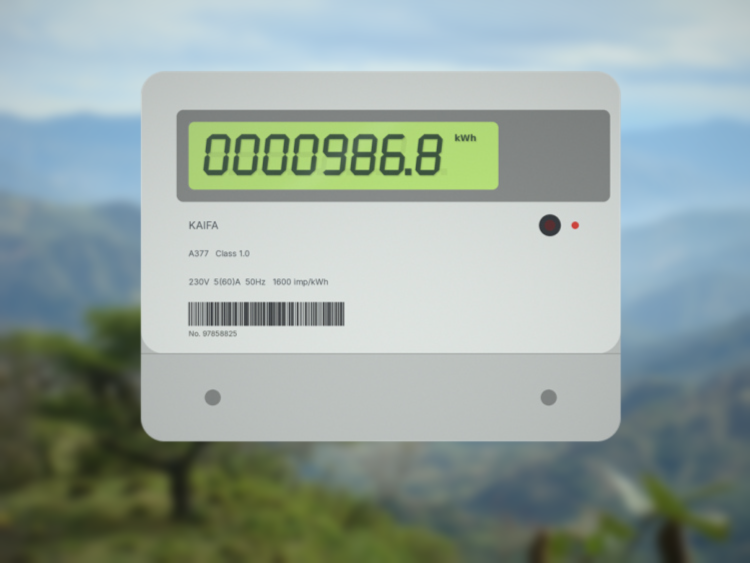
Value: 986.8
